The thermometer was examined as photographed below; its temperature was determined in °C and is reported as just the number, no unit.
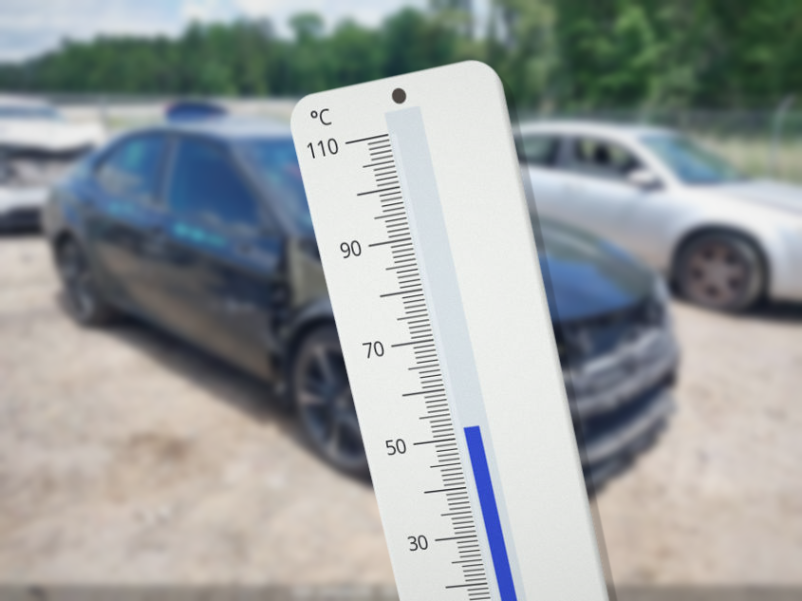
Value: 52
